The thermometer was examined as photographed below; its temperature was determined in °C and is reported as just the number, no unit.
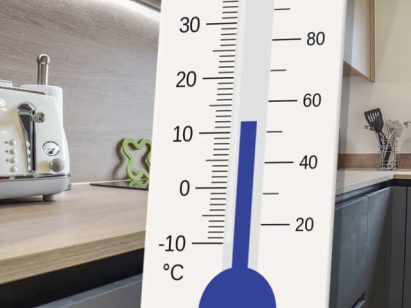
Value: 12
